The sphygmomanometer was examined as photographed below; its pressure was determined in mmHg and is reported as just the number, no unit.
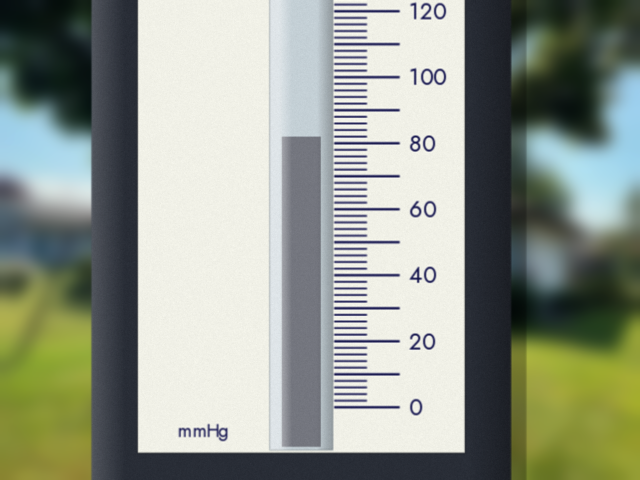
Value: 82
